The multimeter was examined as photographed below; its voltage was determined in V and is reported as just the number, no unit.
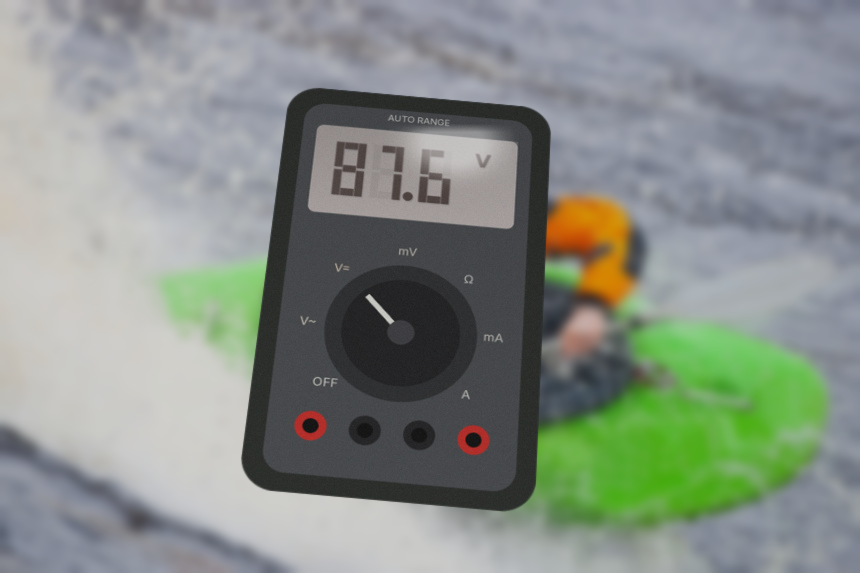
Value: 87.6
